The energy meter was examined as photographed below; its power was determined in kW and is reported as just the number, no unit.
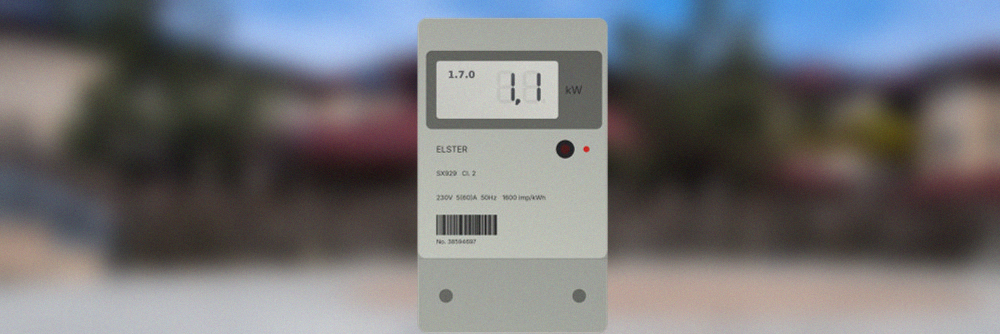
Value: 1.1
